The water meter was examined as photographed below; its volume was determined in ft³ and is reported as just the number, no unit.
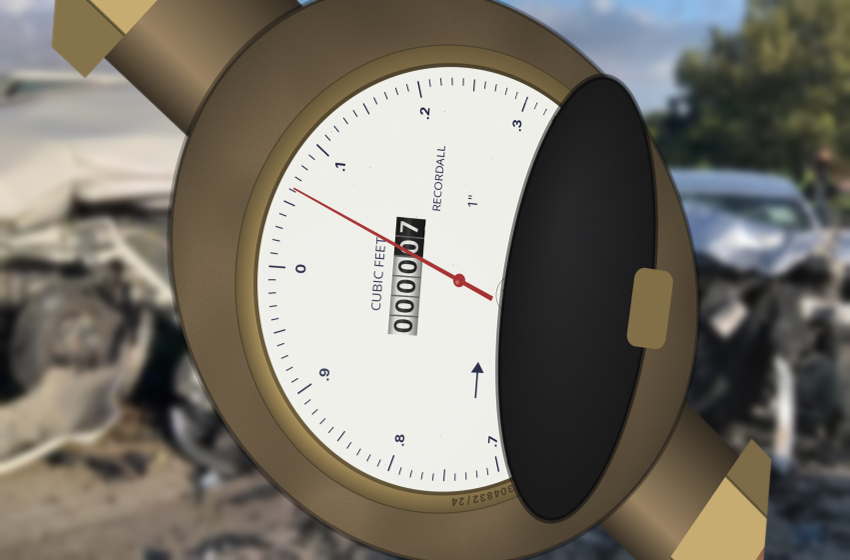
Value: 7.06
